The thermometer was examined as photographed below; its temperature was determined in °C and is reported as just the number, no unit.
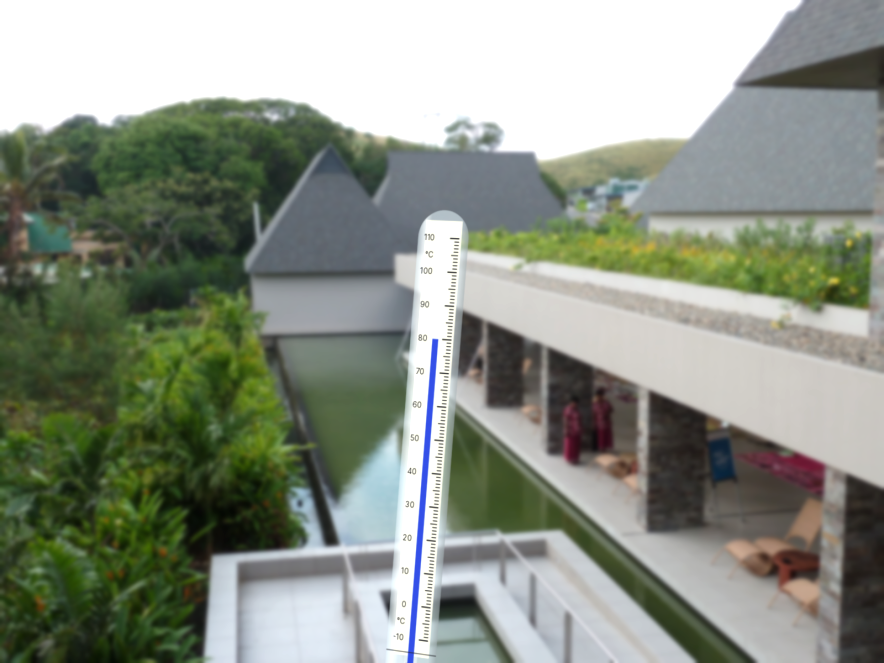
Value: 80
